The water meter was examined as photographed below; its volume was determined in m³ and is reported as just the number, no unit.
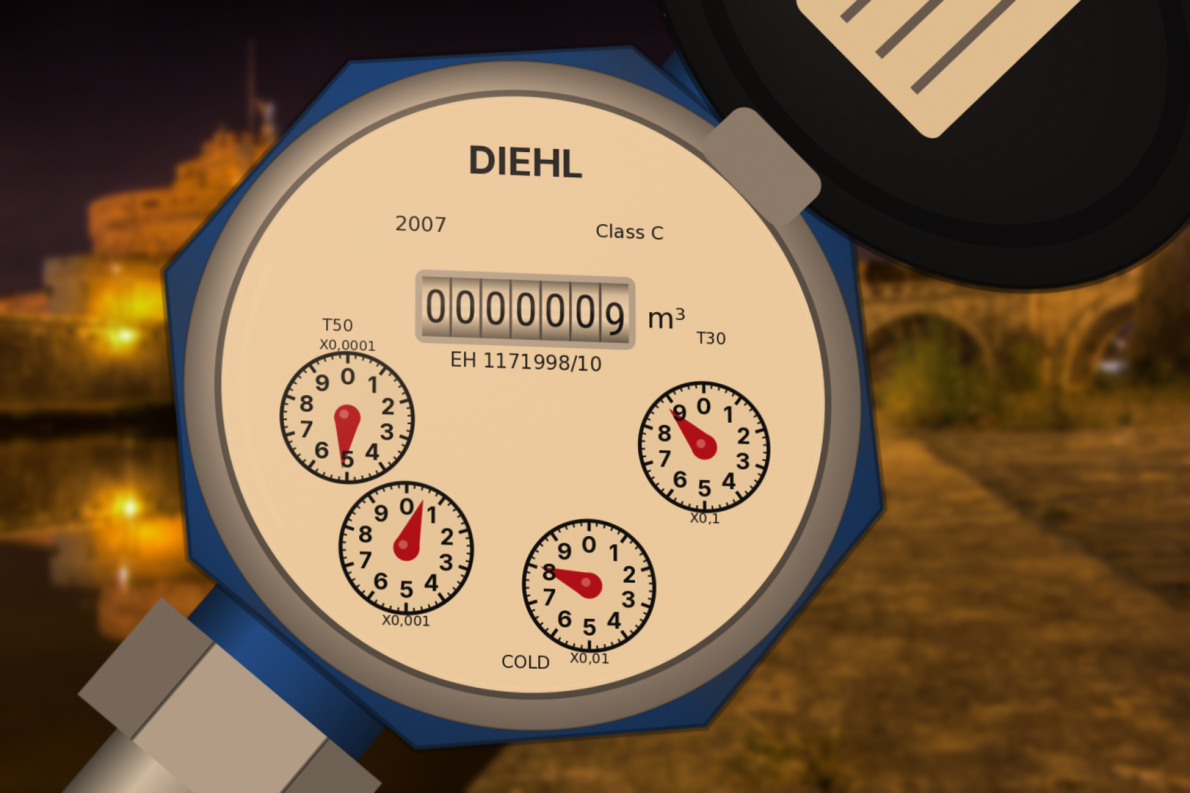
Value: 8.8805
